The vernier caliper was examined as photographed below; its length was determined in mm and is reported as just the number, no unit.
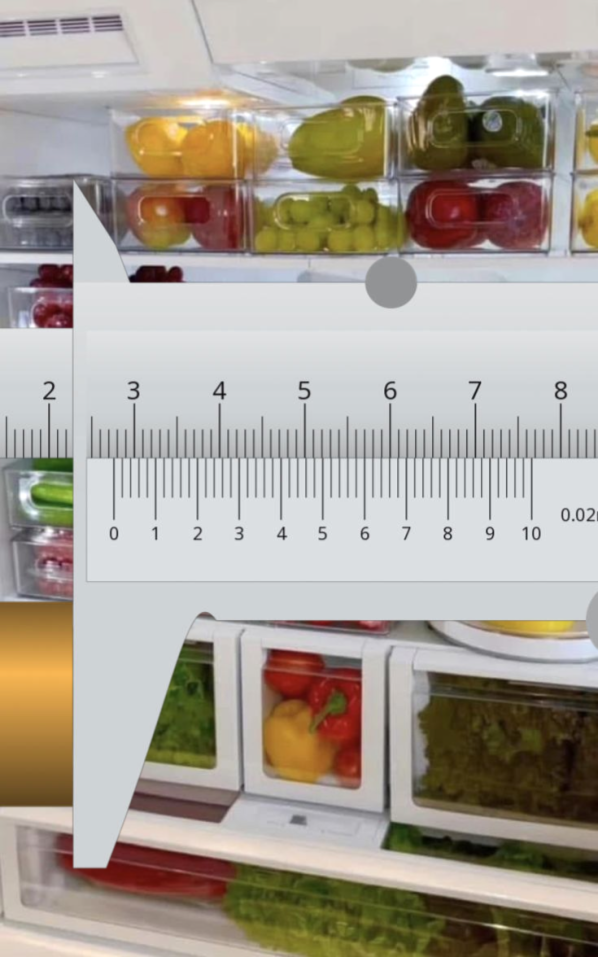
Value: 27.6
